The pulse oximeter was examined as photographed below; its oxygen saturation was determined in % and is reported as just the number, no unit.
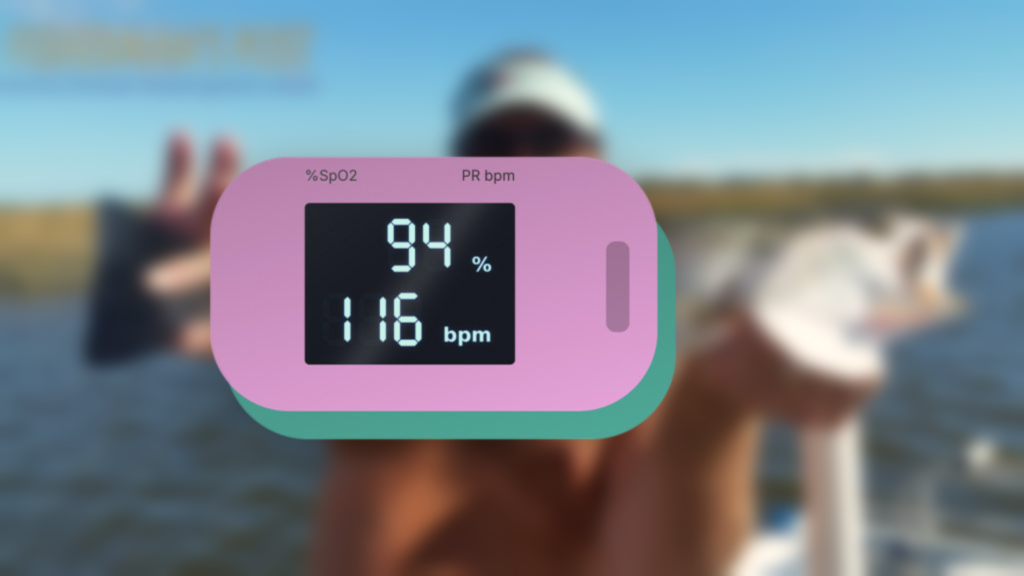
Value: 94
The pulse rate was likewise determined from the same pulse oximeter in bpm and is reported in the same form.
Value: 116
